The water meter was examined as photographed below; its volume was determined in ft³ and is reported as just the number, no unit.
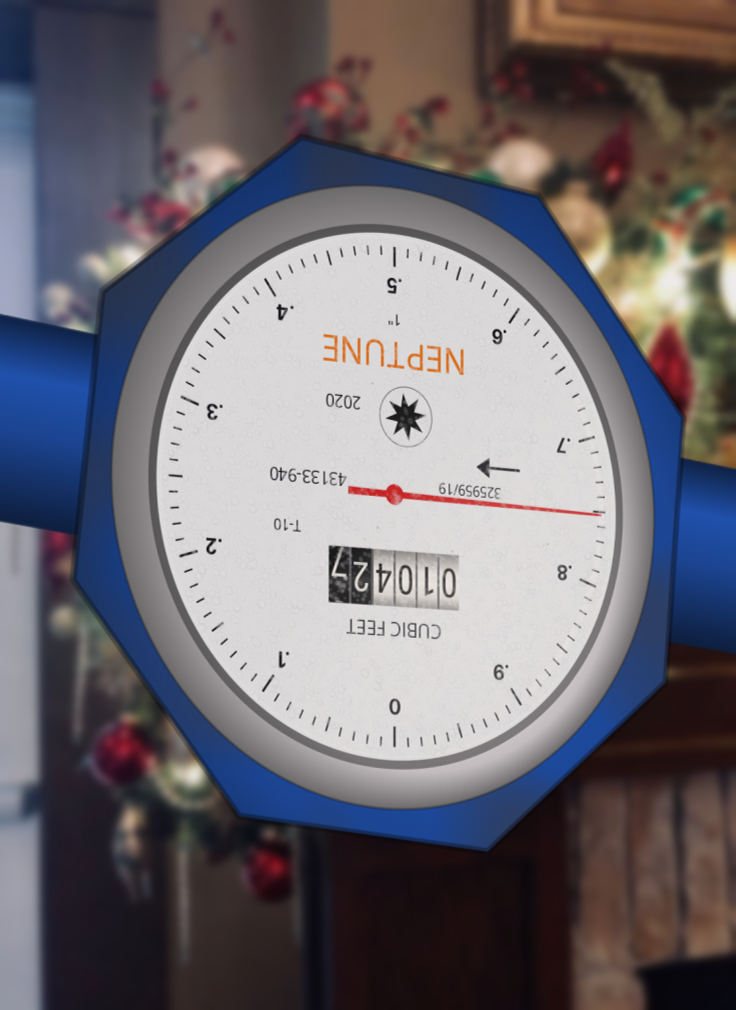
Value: 10426.75
